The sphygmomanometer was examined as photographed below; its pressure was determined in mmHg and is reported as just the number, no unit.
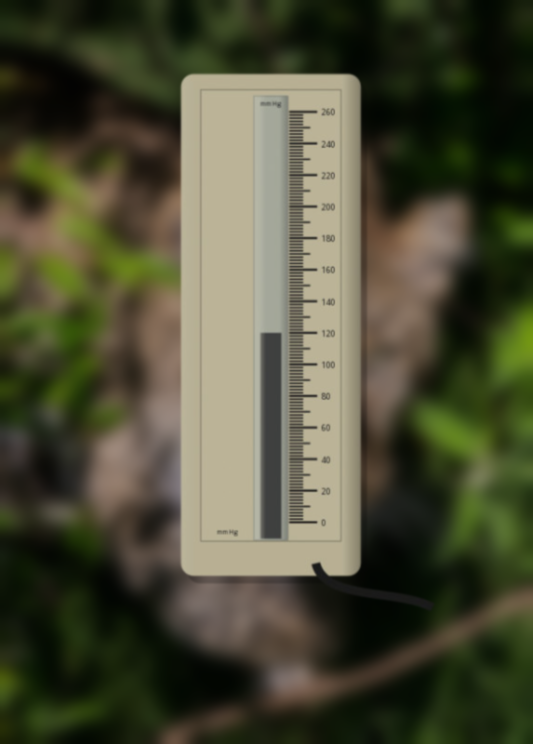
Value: 120
